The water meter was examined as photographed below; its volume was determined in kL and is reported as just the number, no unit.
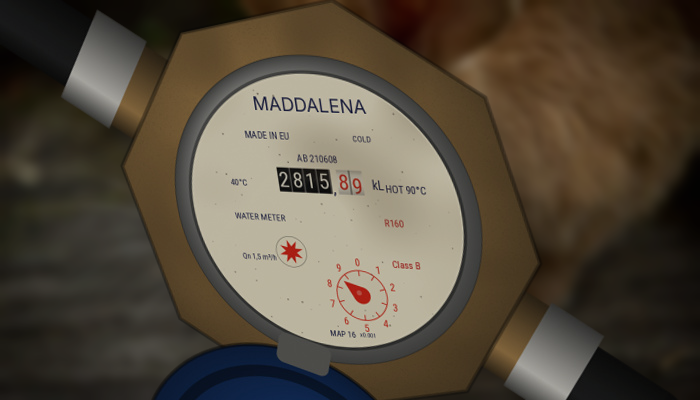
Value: 2815.888
